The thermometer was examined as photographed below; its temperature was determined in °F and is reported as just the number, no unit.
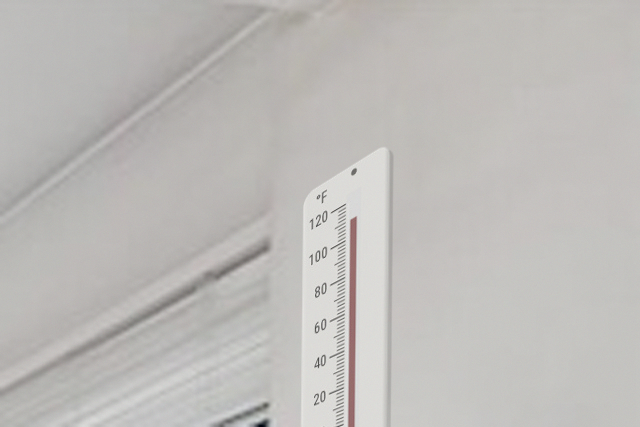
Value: 110
